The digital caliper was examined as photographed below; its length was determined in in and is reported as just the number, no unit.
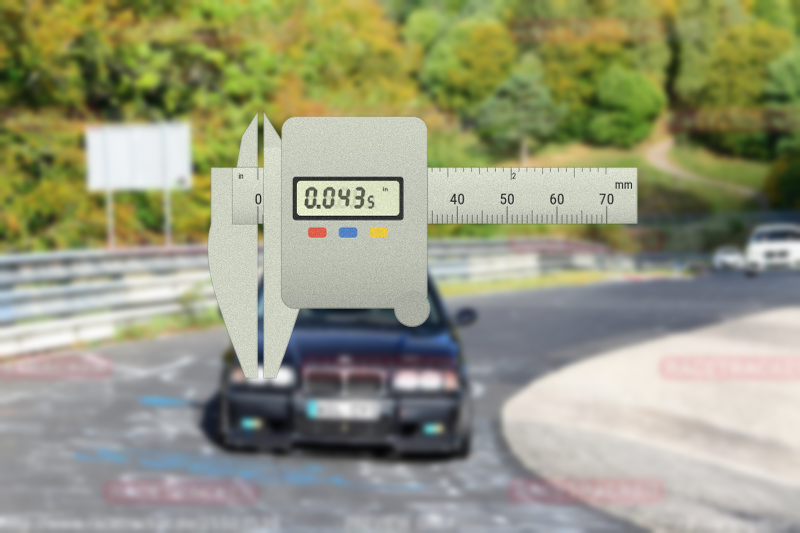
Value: 0.0435
